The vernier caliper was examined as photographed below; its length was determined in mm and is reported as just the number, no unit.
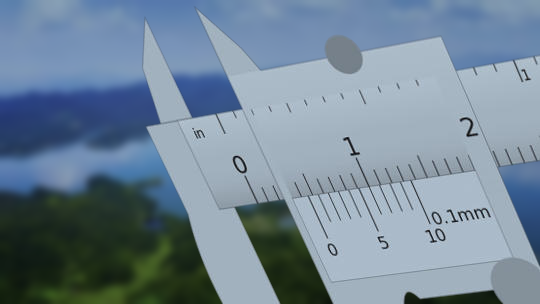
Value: 4.6
